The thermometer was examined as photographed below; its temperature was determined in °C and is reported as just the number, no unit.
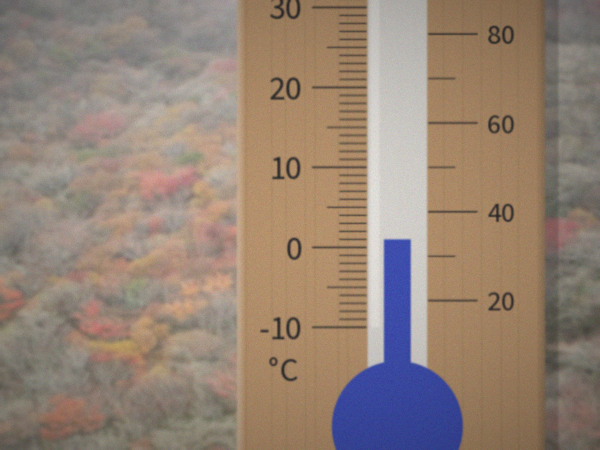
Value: 1
